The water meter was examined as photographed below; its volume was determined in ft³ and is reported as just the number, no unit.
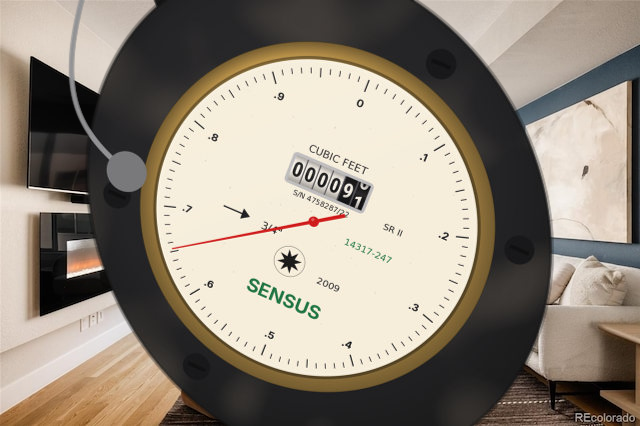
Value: 90.65
